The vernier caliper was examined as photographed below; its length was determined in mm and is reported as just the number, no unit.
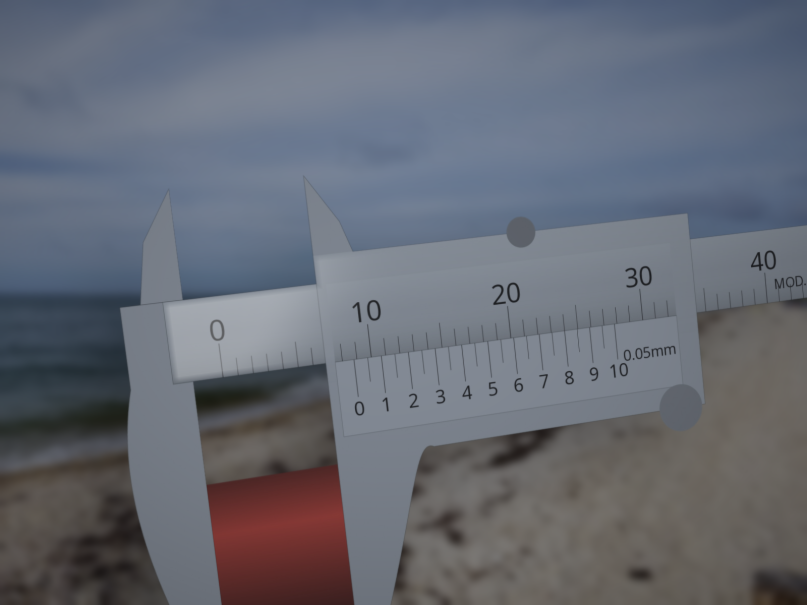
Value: 8.8
